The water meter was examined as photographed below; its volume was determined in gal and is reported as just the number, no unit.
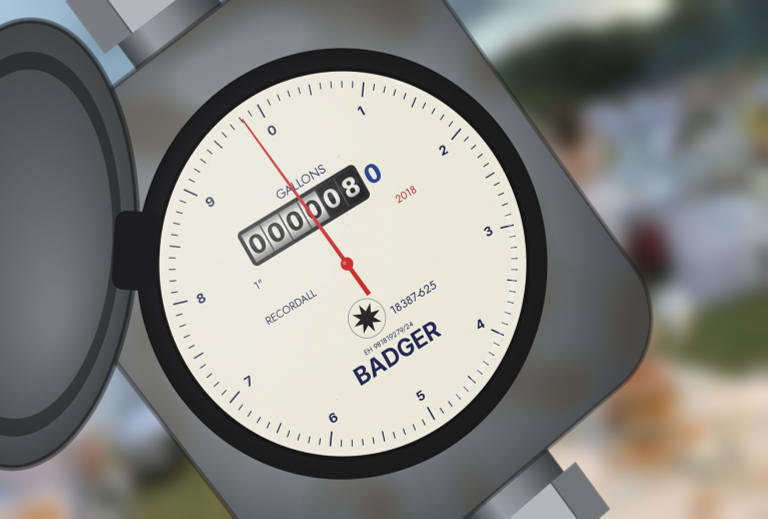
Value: 79.8
